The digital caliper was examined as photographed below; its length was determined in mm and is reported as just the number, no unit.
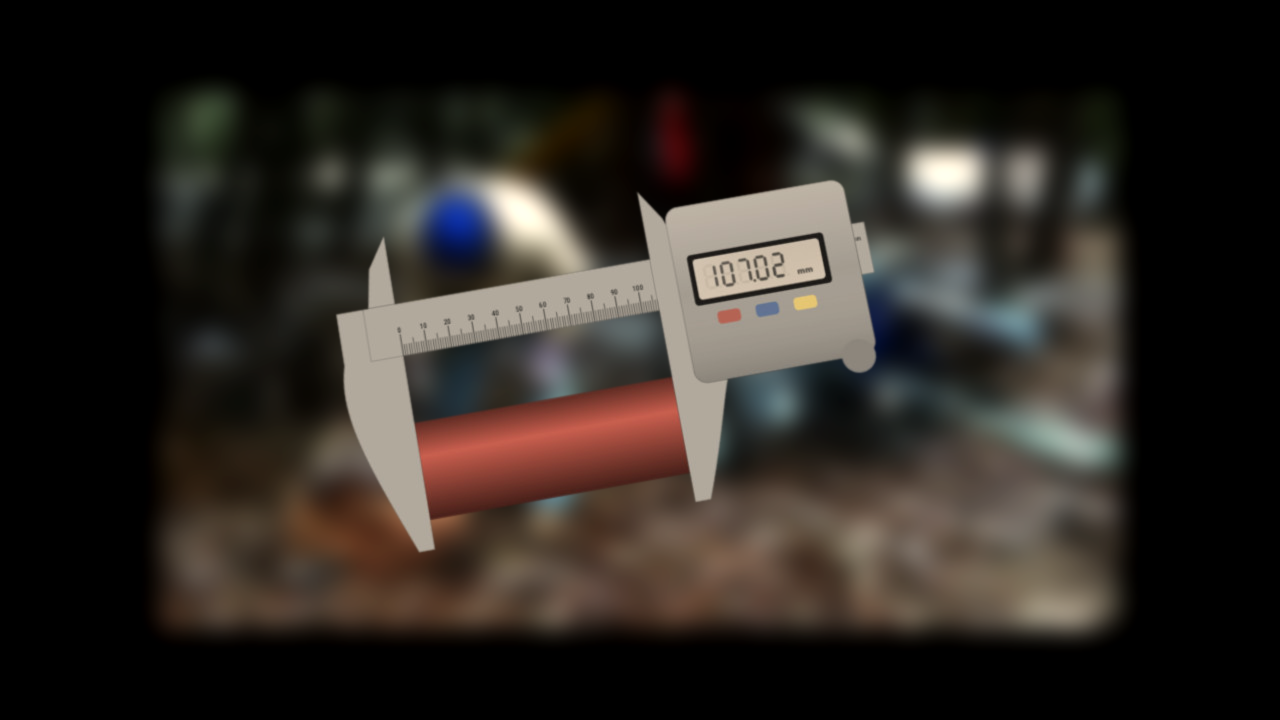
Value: 107.02
